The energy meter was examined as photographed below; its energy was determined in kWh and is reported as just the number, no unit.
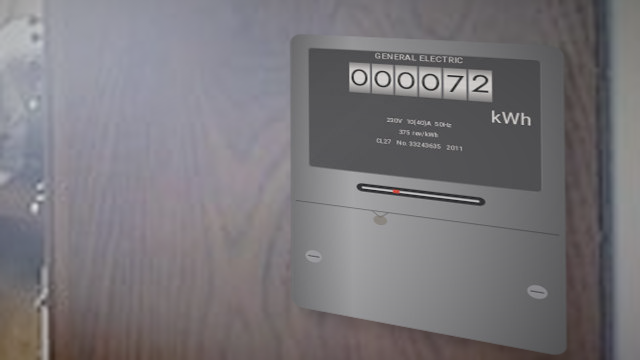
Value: 72
